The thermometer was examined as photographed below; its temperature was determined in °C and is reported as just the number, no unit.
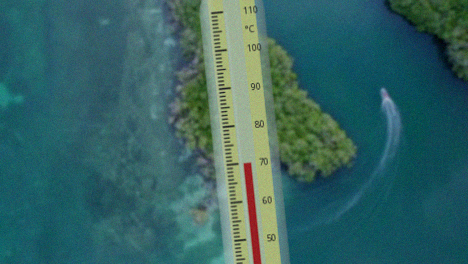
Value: 70
